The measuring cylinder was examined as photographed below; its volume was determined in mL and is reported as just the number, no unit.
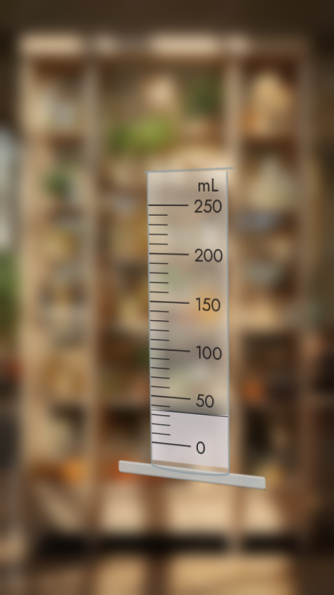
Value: 35
